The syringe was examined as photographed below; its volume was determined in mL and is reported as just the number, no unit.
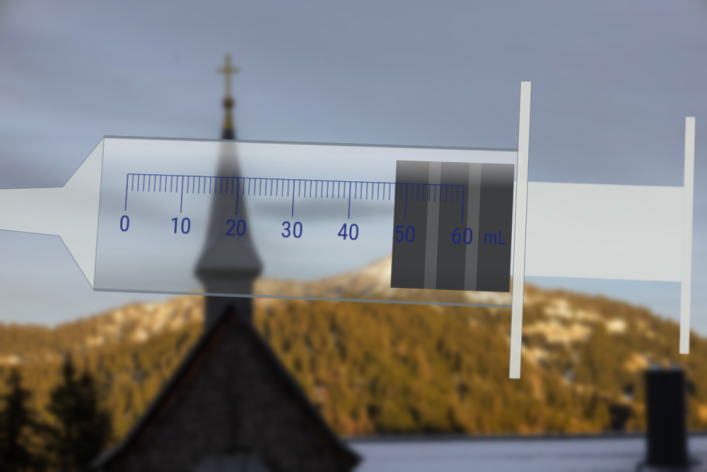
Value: 48
